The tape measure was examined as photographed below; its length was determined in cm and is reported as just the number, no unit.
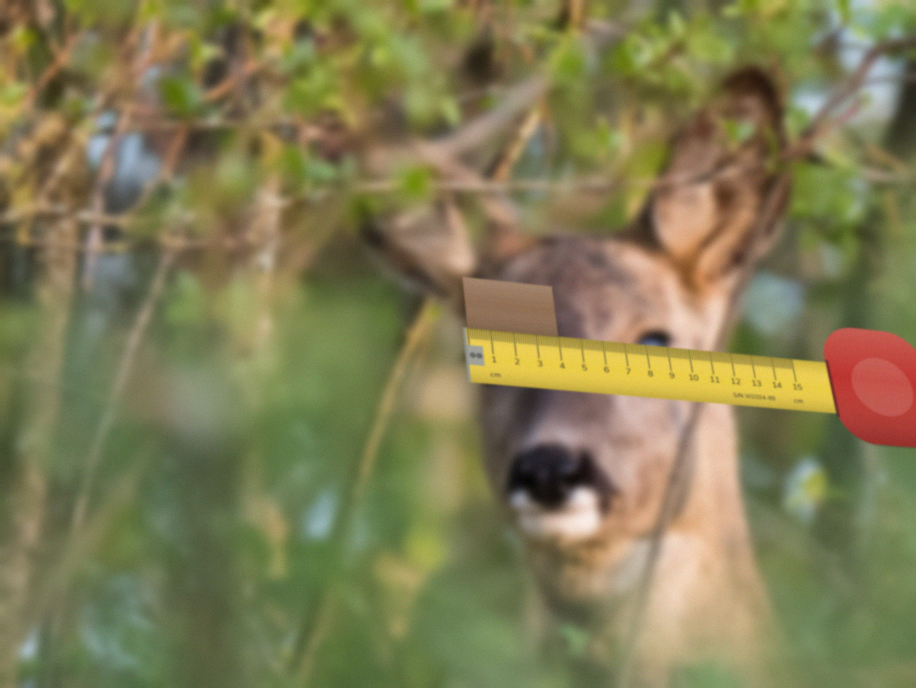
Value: 4
